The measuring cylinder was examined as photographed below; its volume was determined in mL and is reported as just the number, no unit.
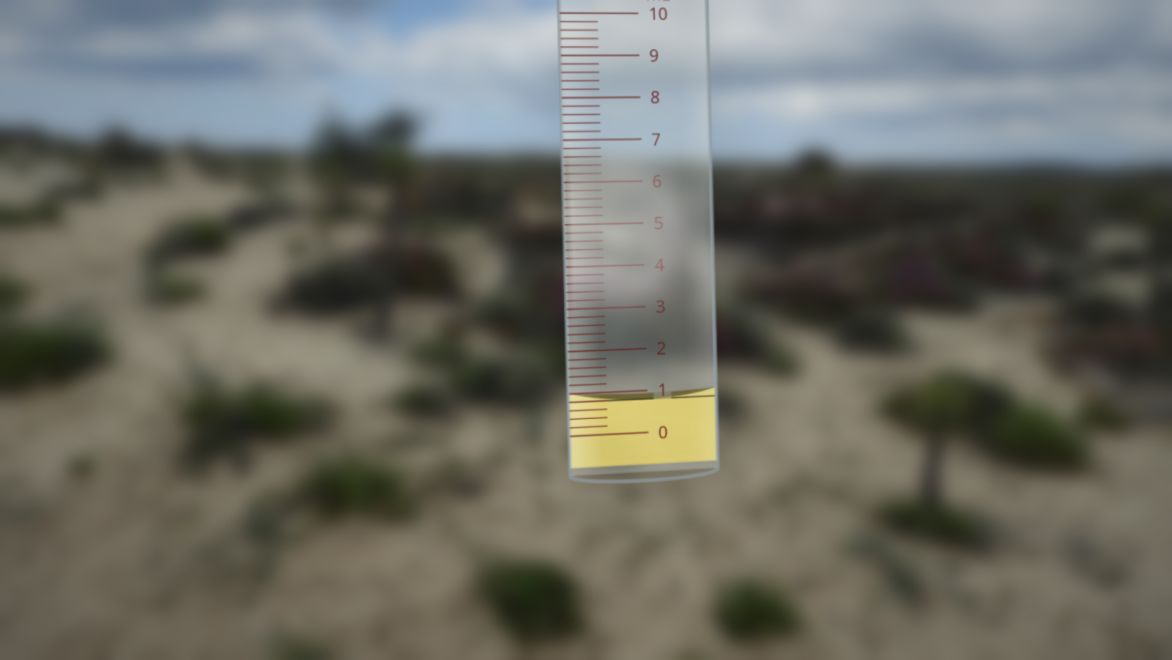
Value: 0.8
